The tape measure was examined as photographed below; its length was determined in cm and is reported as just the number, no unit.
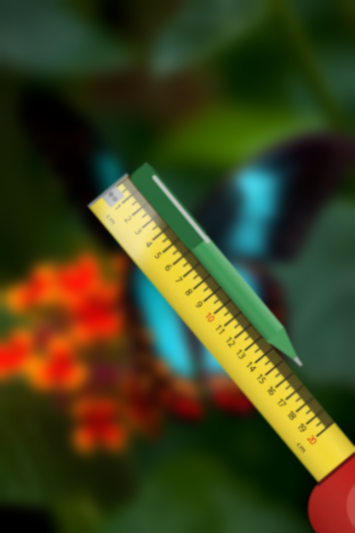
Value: 16
